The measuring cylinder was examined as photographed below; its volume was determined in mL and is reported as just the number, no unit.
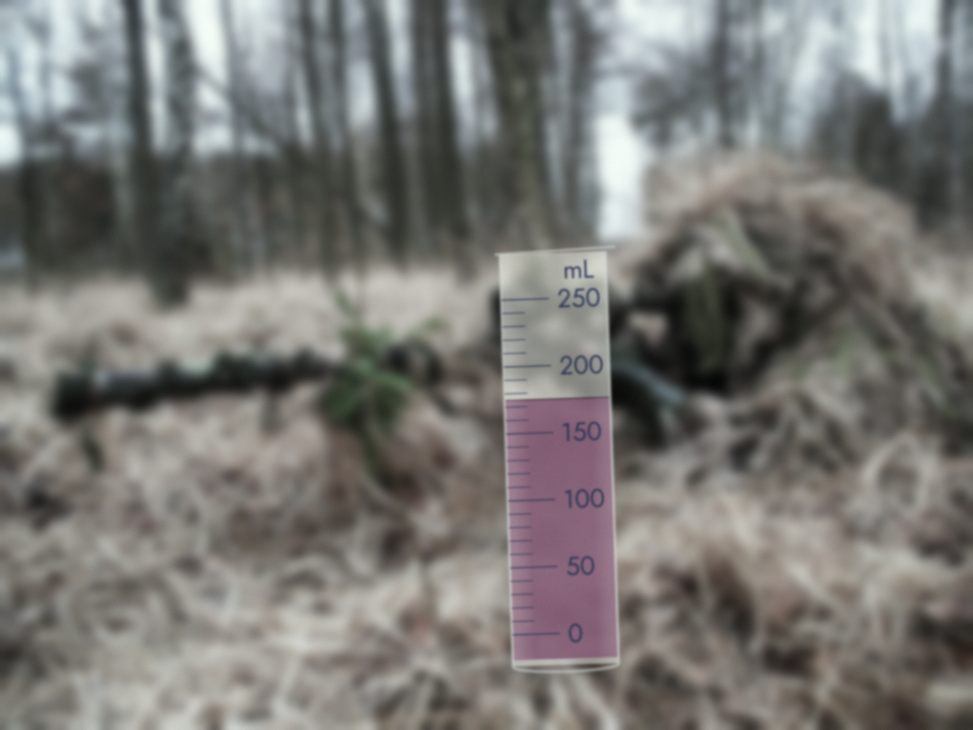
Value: 175
